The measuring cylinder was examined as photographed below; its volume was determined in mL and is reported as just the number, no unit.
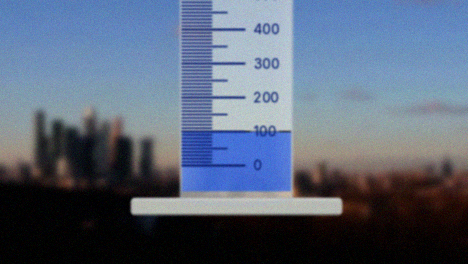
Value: 100
